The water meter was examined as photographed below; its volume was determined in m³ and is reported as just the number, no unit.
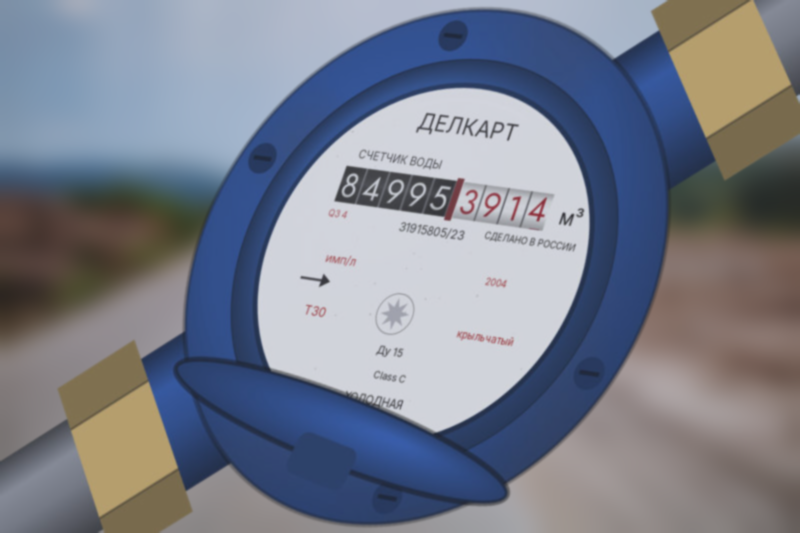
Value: 84995.3914
